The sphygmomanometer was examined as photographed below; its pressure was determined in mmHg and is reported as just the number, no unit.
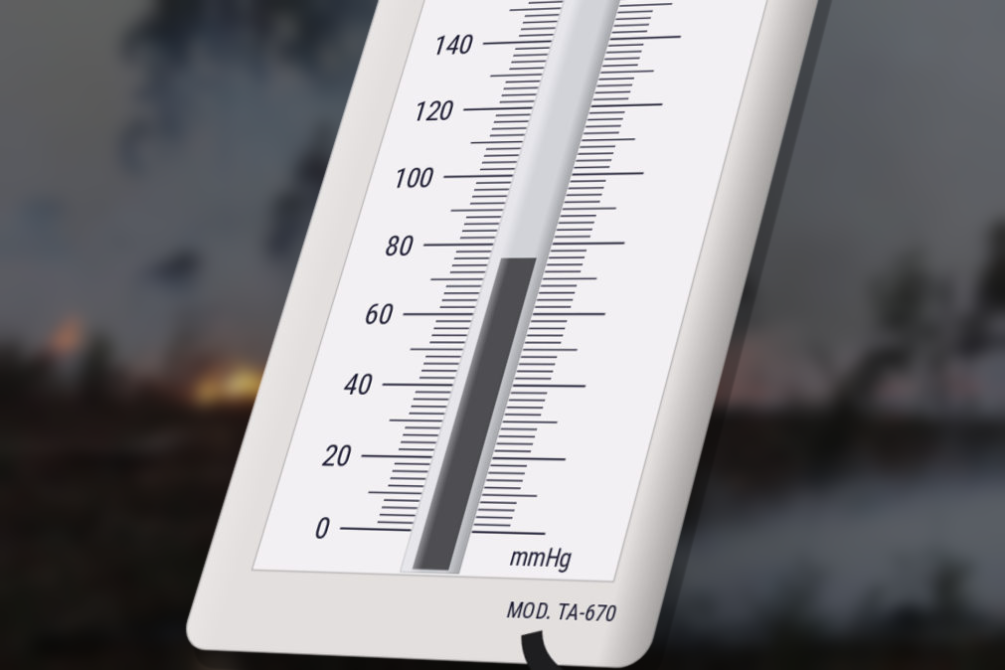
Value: 76
